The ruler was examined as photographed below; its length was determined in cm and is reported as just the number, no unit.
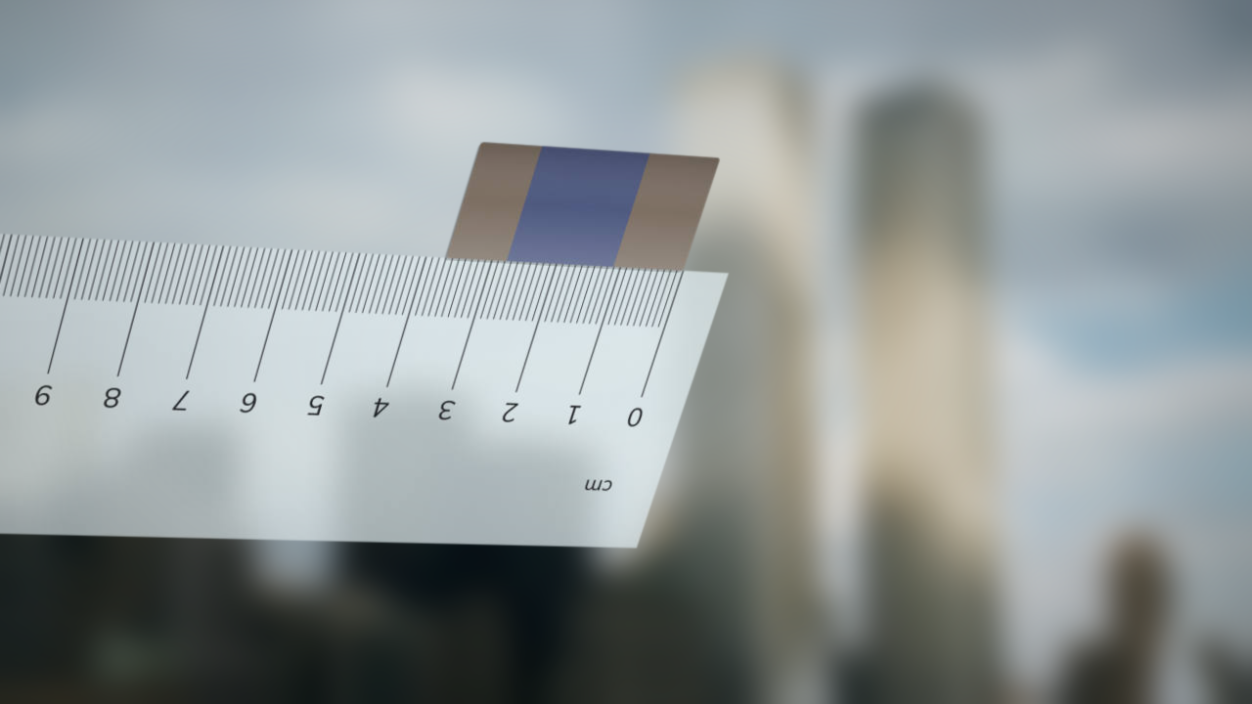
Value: 3.7
